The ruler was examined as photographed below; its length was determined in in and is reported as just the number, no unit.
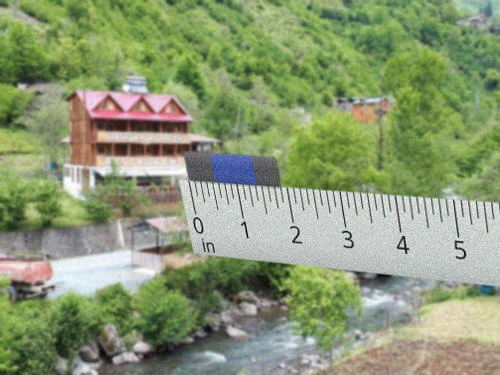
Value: 1.875
